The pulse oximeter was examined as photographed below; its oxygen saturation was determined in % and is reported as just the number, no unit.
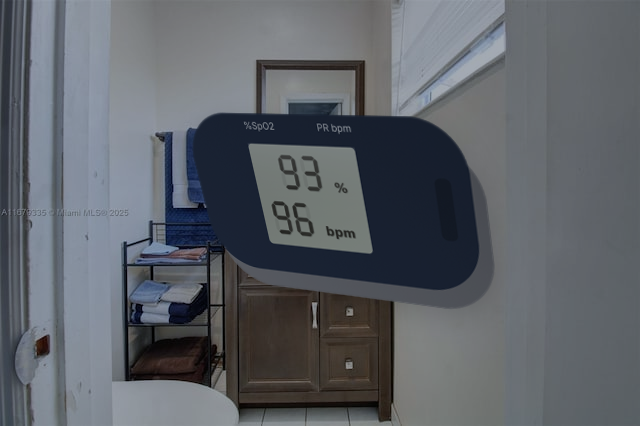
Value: 93
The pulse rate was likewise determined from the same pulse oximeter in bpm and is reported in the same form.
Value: 96
